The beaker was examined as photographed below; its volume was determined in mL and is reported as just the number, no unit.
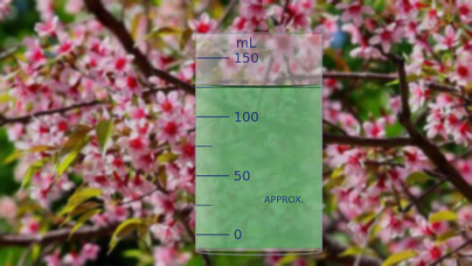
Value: 125
